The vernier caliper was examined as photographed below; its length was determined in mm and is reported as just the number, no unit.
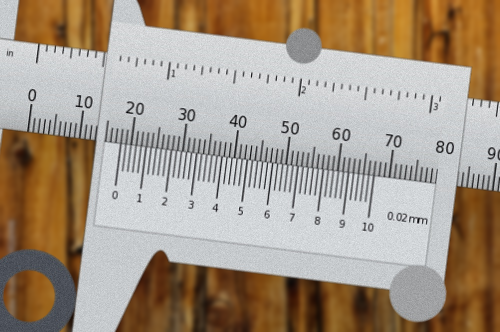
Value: 18.0
